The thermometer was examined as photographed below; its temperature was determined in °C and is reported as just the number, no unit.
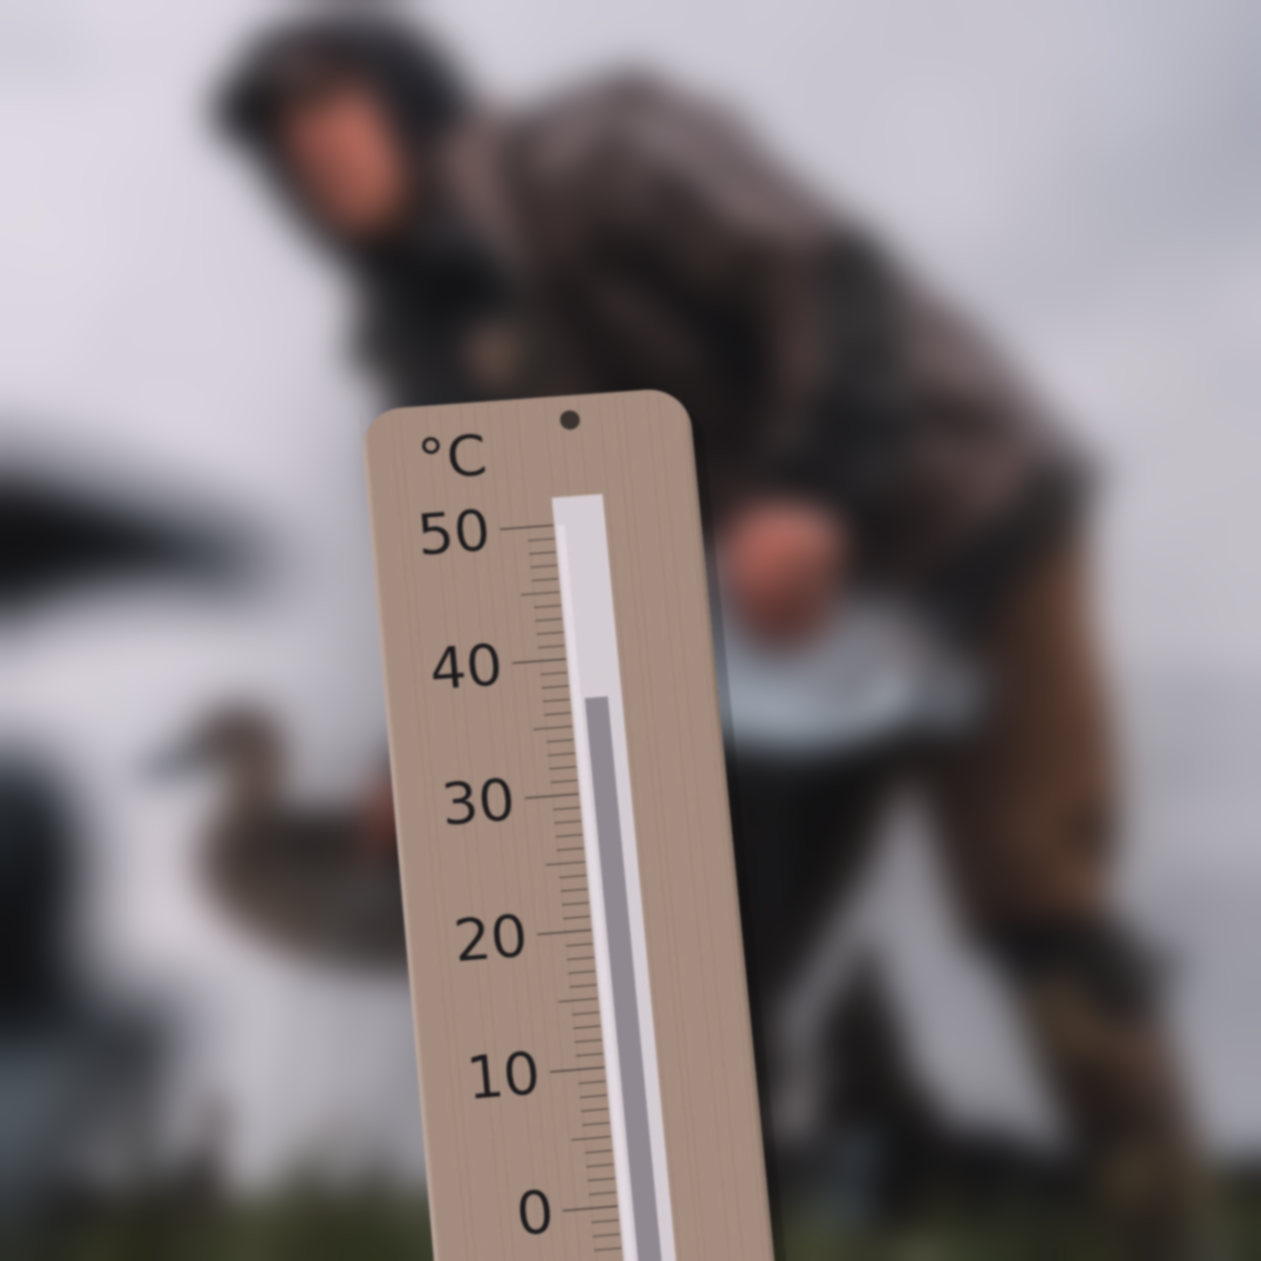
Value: 37
